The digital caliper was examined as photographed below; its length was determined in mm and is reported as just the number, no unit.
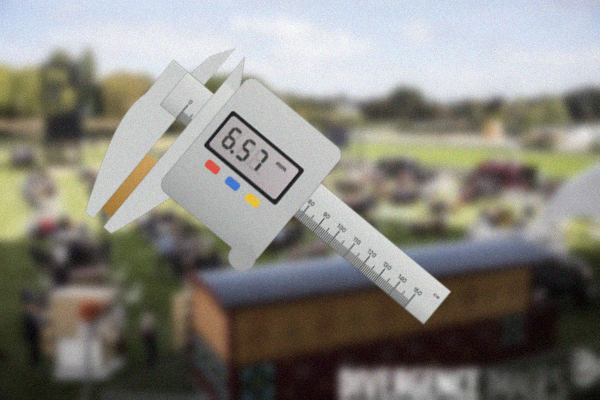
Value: 6.57
